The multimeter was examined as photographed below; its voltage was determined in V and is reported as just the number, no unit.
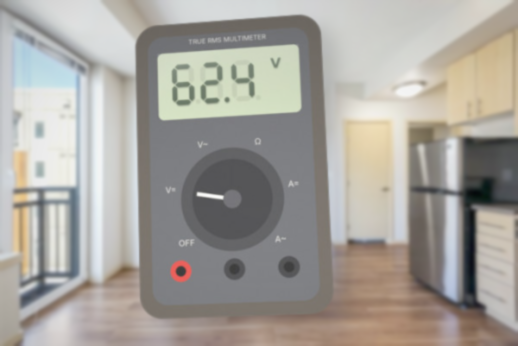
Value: 62.4
